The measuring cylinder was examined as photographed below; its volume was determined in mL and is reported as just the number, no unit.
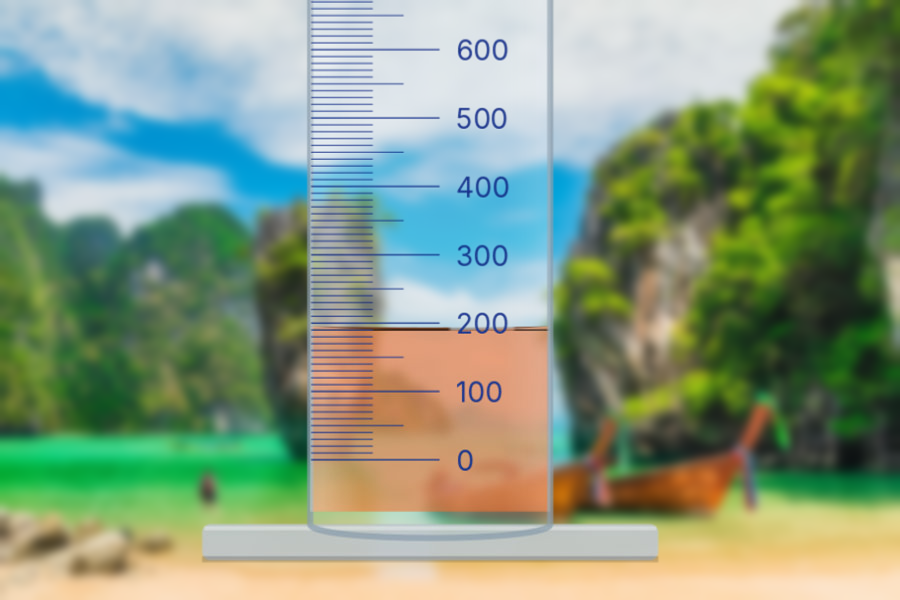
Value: 190
